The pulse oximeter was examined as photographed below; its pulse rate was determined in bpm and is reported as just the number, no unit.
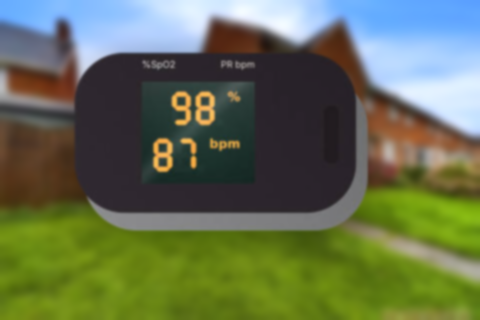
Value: 87
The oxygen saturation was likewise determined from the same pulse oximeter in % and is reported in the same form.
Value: 98
